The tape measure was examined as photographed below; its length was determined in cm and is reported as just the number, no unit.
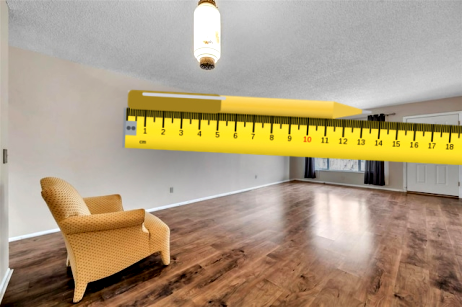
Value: 13.5
